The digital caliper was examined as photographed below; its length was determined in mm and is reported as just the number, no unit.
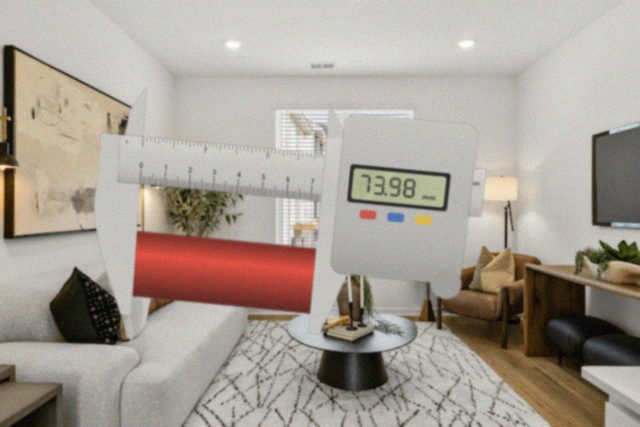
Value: 73.98
